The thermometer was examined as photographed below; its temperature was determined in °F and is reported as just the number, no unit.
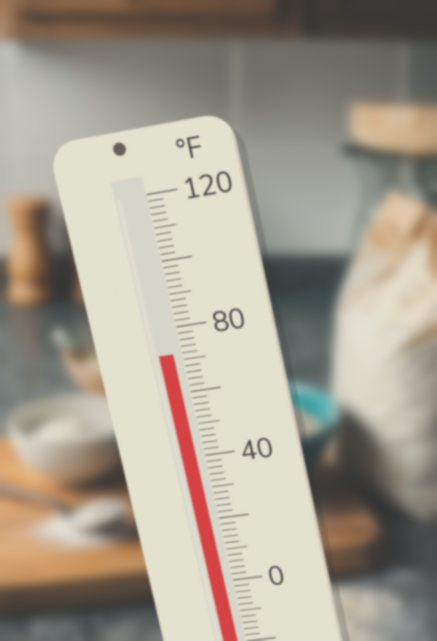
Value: 72
